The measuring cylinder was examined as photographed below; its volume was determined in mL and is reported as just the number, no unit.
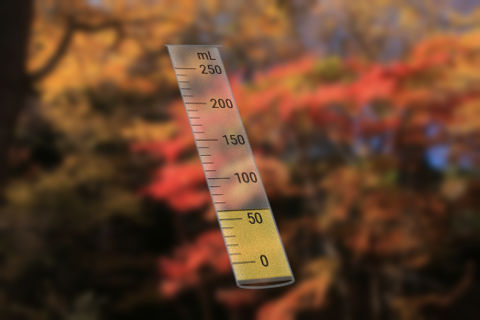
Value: 60
